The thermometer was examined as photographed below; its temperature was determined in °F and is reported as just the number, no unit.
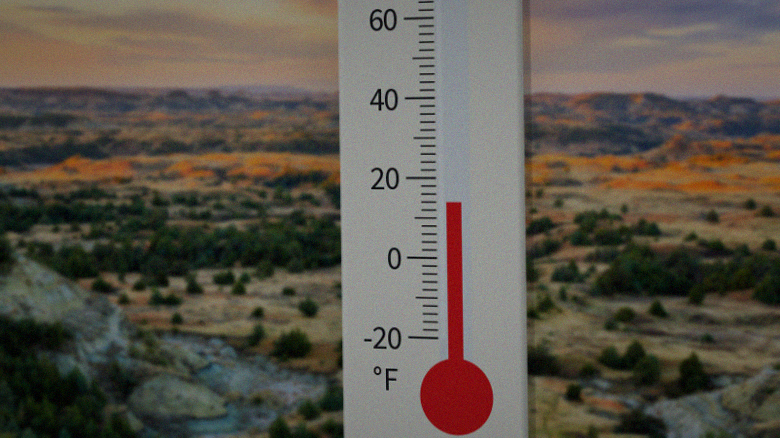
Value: 14
